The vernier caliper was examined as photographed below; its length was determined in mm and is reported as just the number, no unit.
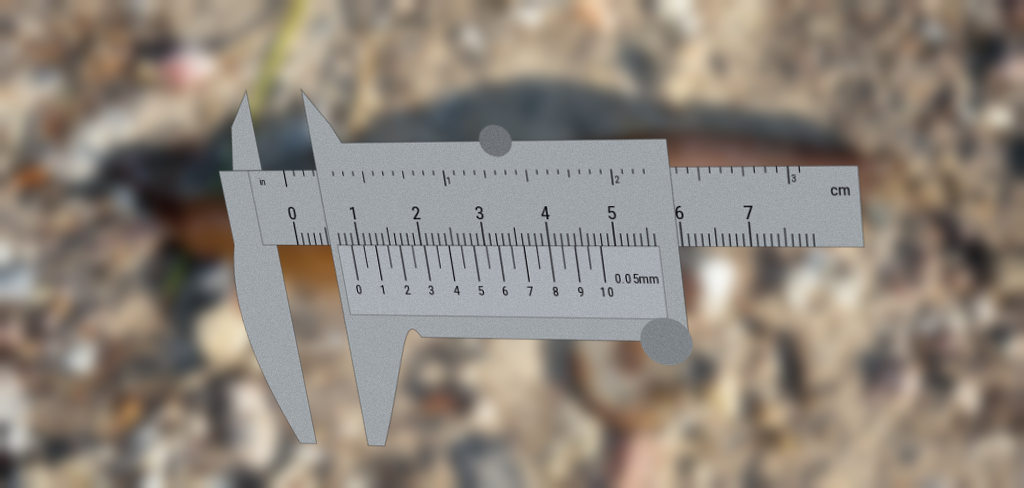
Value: 8.8
